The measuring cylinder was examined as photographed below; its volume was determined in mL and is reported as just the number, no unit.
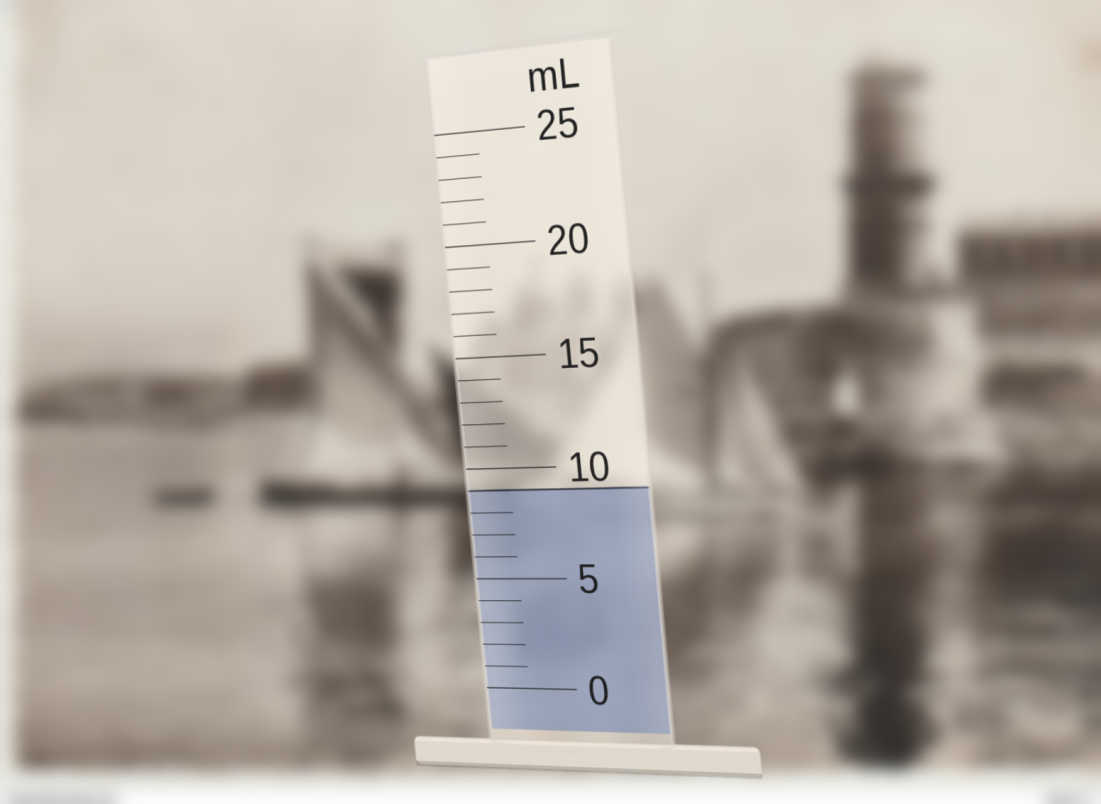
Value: 9
